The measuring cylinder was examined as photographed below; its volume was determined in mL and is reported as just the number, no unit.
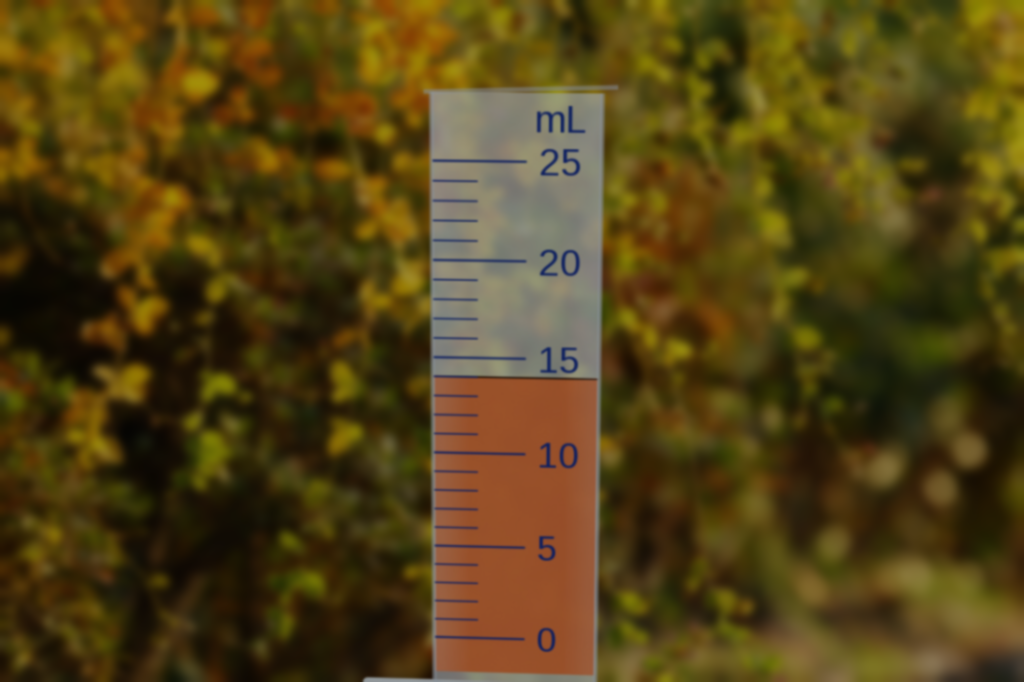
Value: 14
